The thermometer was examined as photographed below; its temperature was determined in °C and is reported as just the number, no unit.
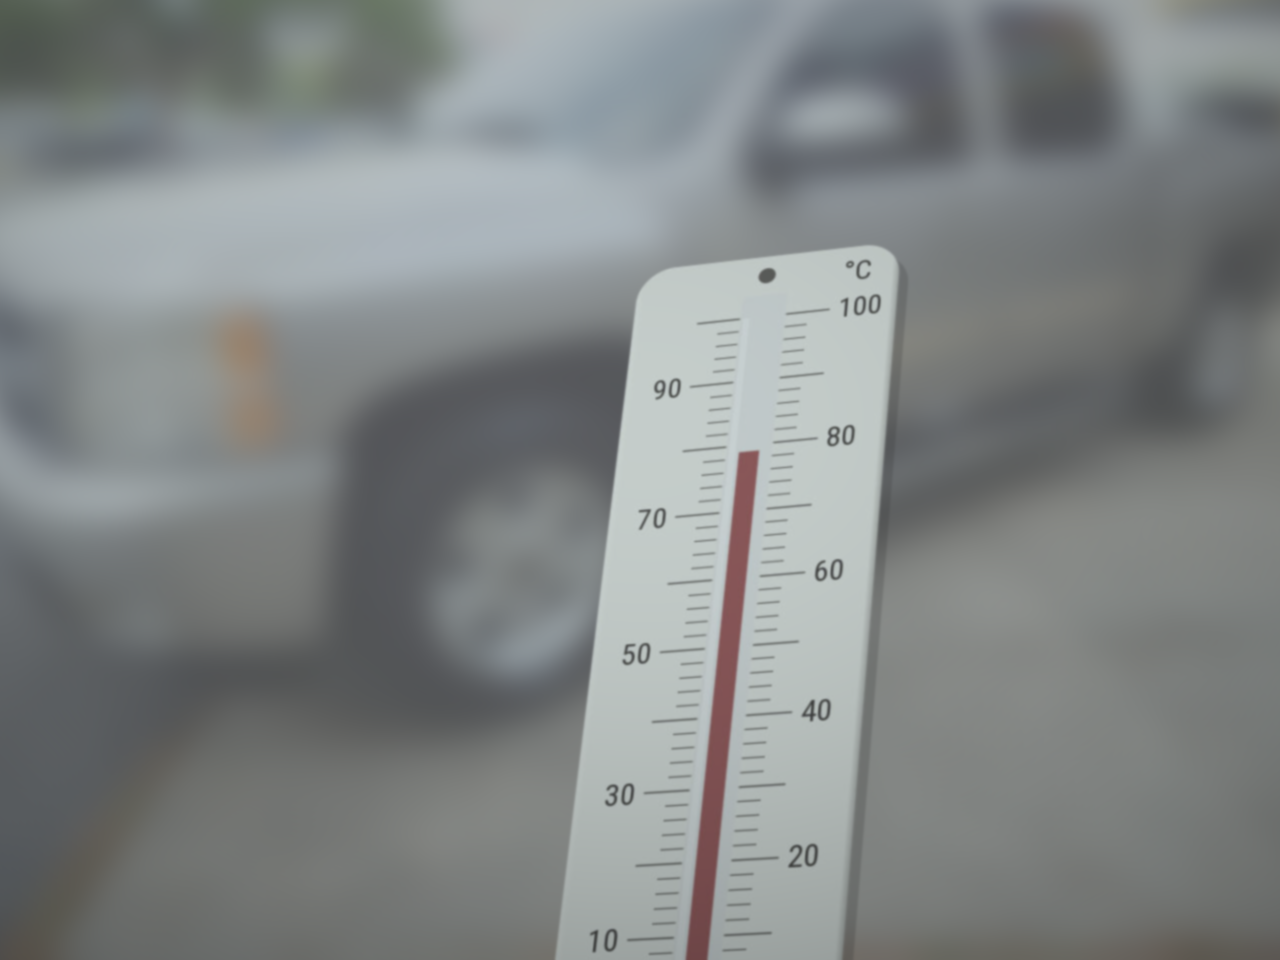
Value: 79
